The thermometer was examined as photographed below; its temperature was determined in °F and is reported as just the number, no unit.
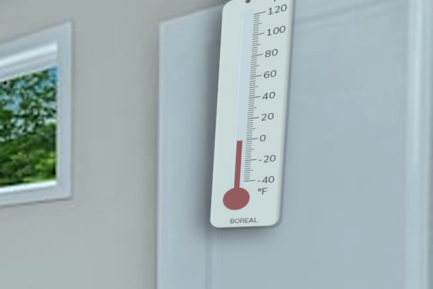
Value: 0
